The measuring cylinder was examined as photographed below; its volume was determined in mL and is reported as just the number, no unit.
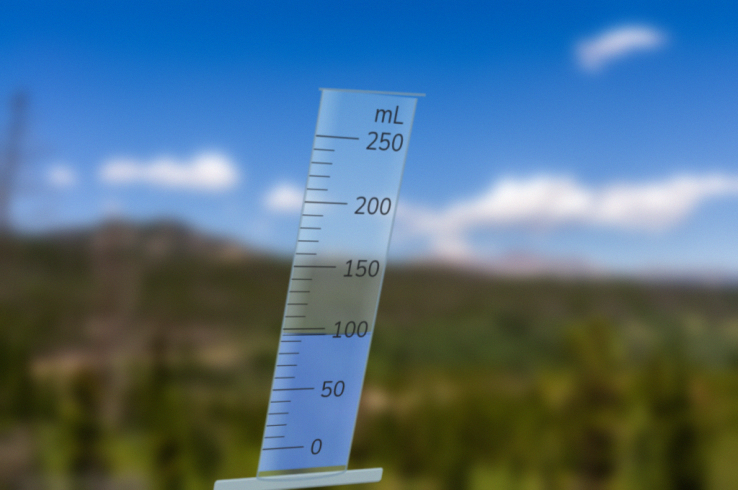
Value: 95
